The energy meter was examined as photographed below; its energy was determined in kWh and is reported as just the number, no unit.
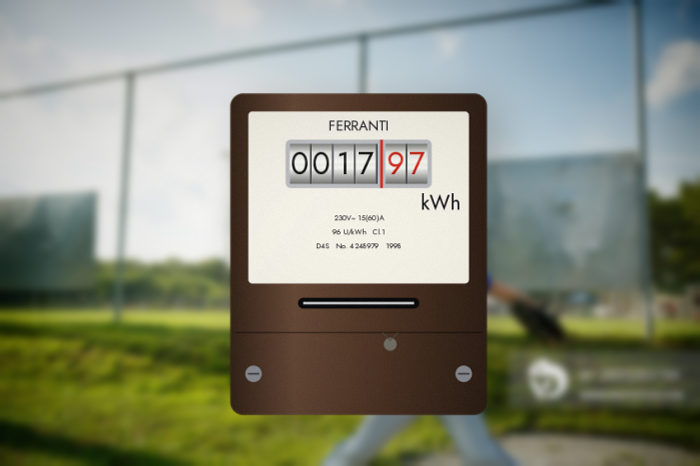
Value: 17.97
